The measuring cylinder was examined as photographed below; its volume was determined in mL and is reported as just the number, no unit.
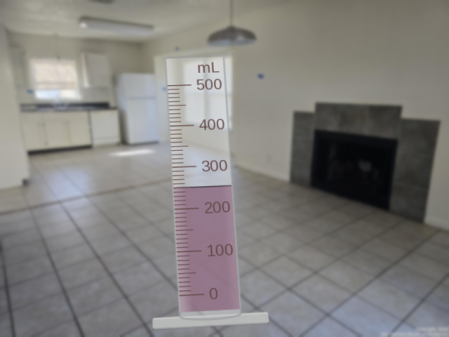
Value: 250
